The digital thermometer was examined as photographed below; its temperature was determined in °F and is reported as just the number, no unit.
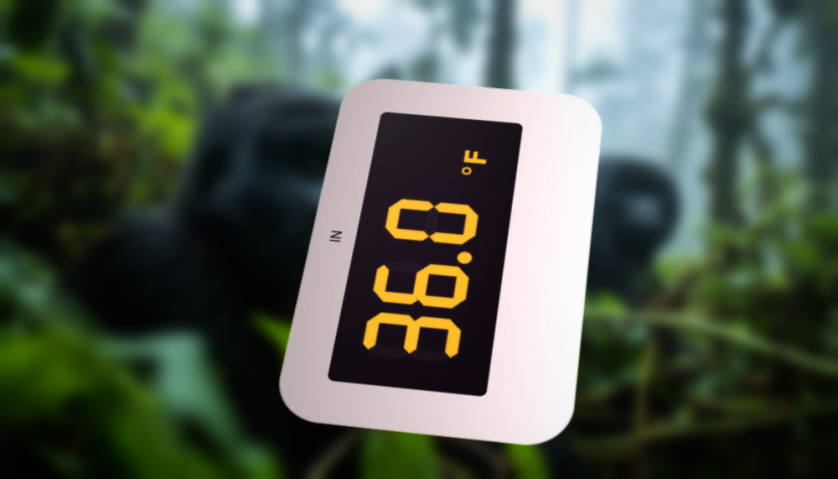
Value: 36.0
